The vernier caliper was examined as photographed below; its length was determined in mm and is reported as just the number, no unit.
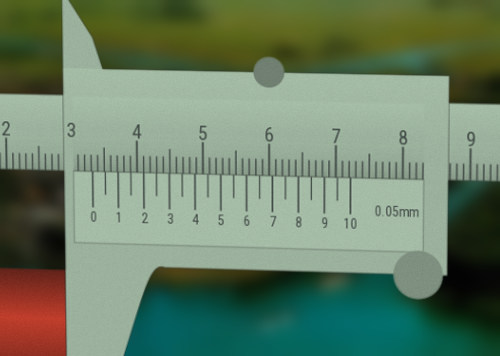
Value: 33.2
